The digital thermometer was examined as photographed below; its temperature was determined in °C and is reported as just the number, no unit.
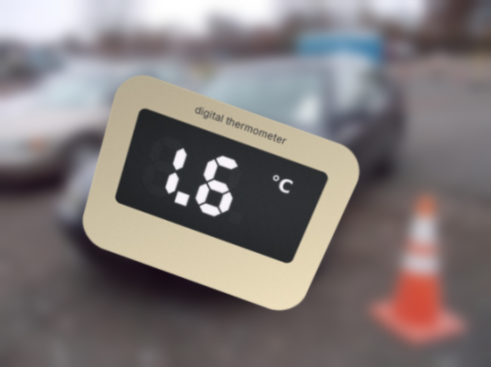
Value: 1.6
